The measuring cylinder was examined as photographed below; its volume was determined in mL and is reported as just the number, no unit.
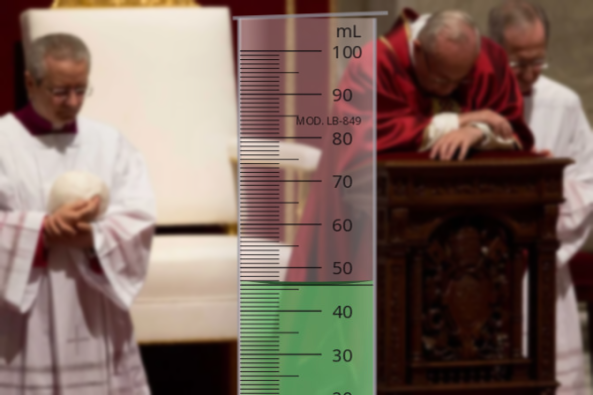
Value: 46
